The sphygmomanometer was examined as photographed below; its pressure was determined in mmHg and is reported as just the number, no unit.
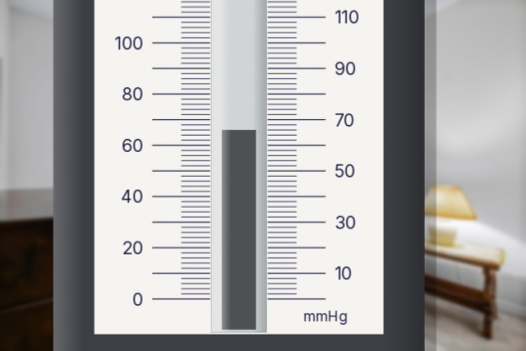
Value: 66
